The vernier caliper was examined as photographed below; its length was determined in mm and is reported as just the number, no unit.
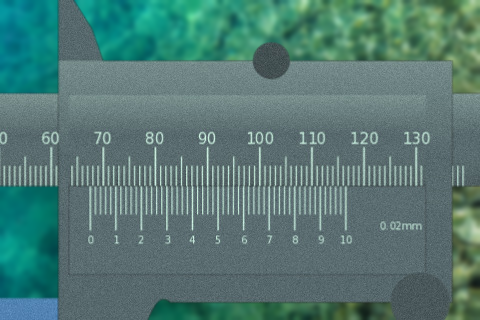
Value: 67.5
